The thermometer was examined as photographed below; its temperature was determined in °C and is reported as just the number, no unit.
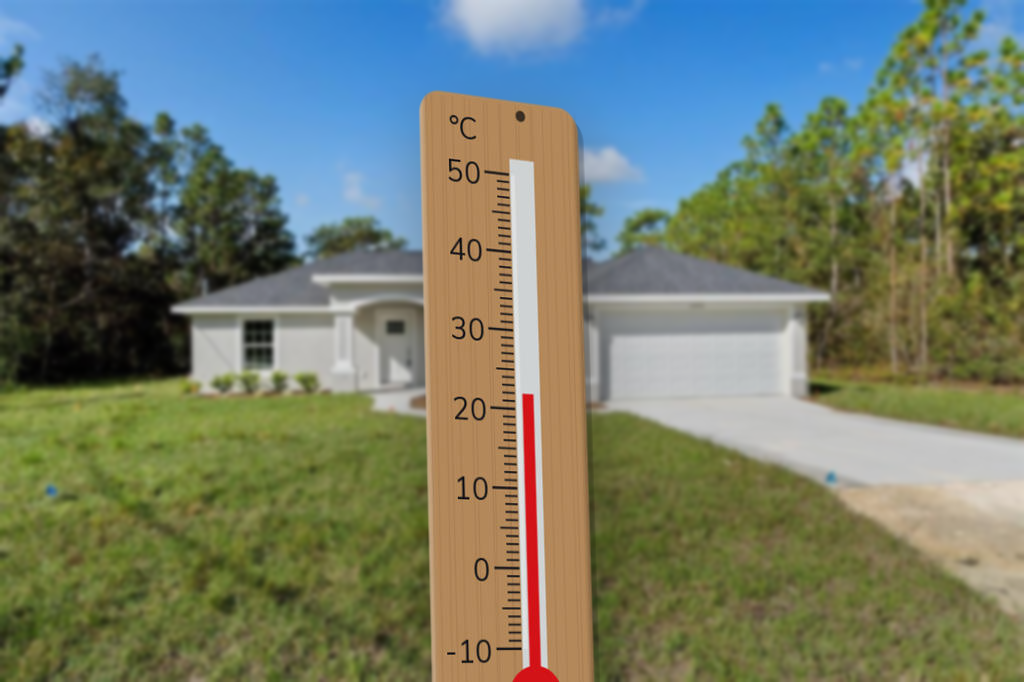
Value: 22
